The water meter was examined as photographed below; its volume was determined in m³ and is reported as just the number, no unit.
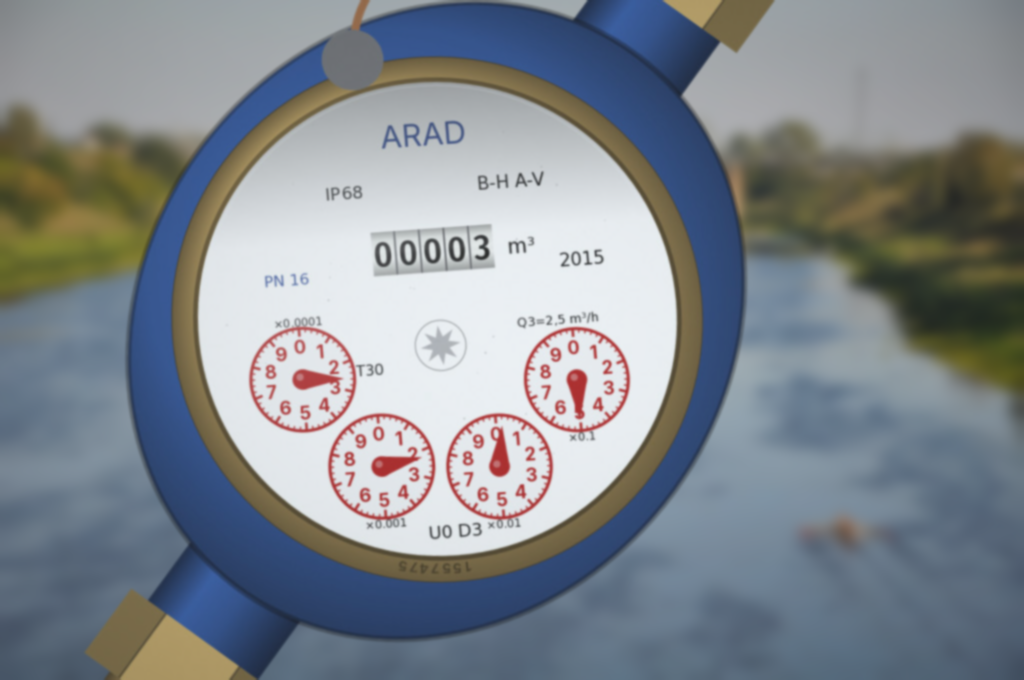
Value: 3.5022
